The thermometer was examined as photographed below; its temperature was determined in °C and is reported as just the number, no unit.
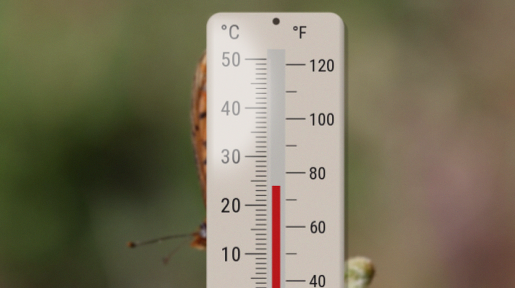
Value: 24
